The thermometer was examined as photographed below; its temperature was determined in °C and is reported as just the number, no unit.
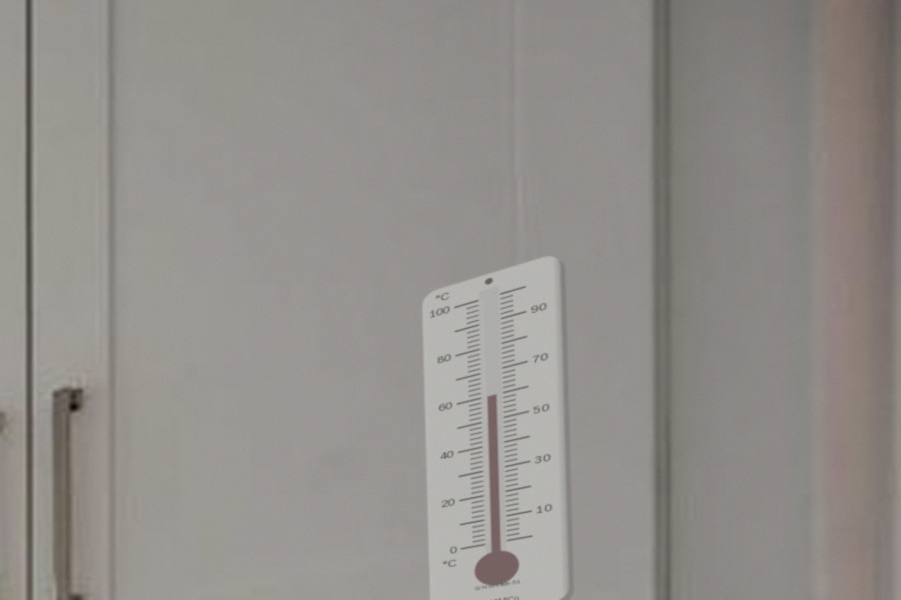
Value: 60
